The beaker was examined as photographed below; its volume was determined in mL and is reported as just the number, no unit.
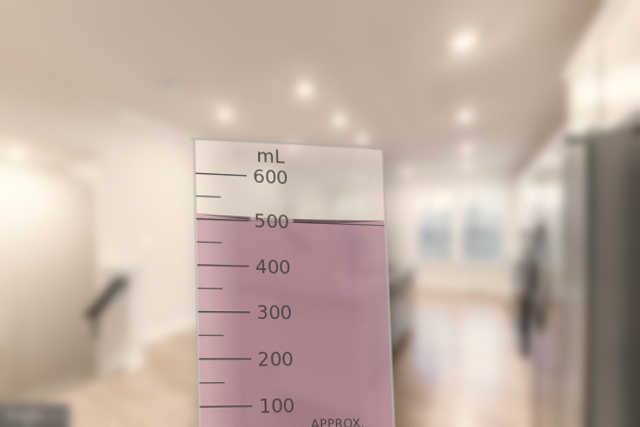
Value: 500
